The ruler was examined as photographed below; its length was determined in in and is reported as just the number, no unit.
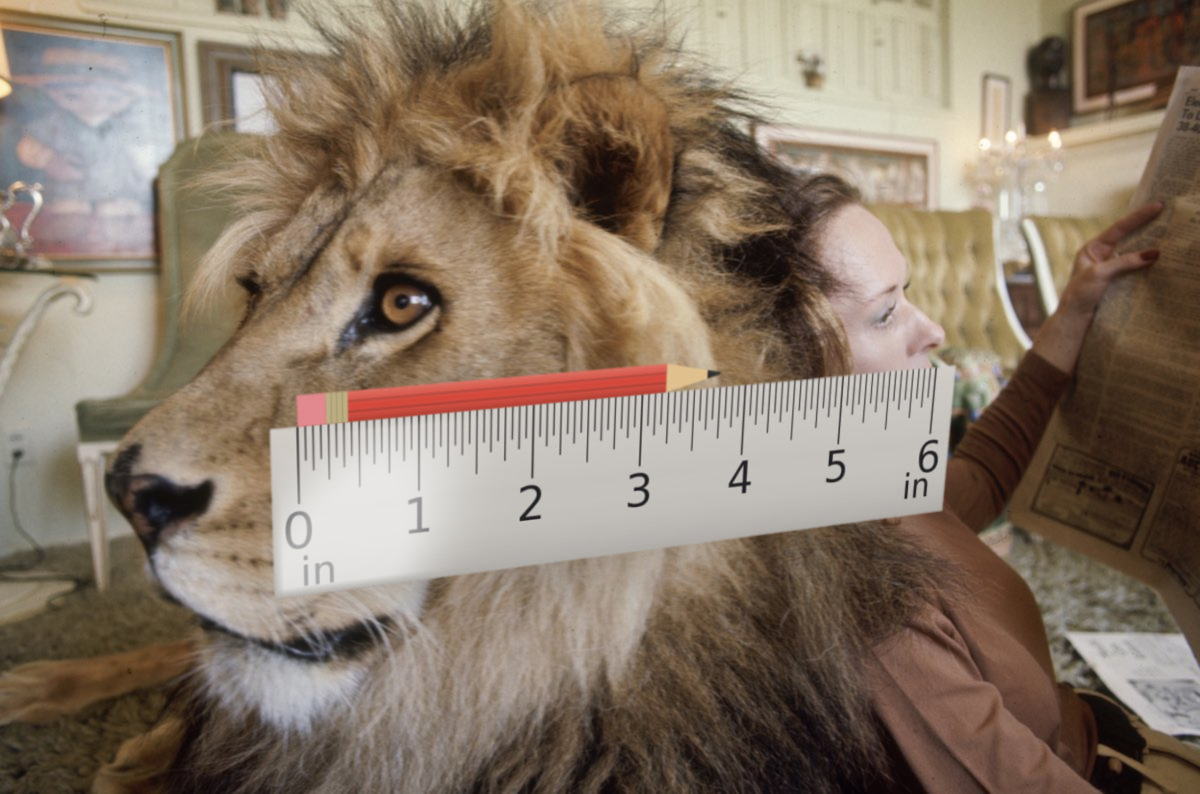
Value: 3.75
